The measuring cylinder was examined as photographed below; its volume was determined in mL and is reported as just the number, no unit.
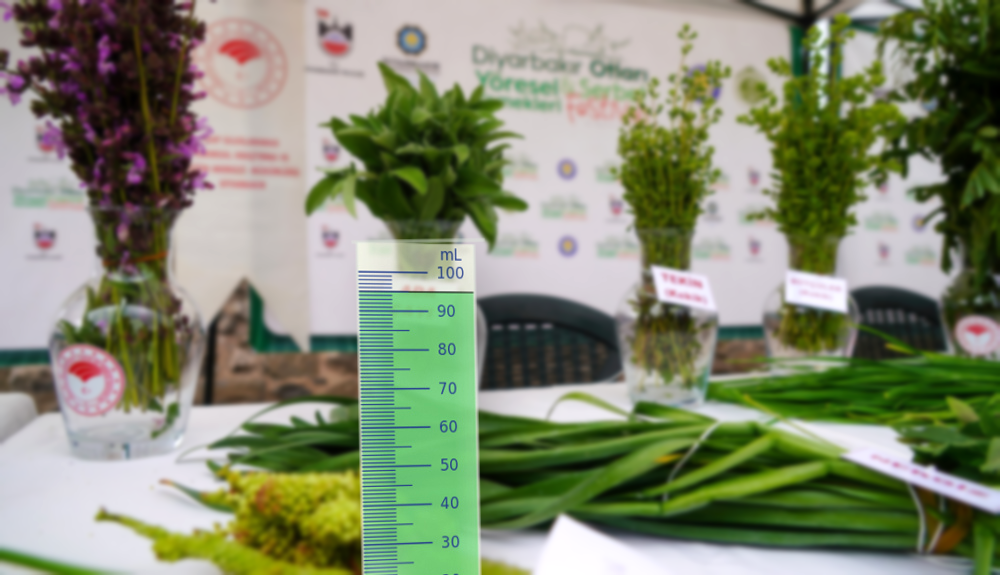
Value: 95
